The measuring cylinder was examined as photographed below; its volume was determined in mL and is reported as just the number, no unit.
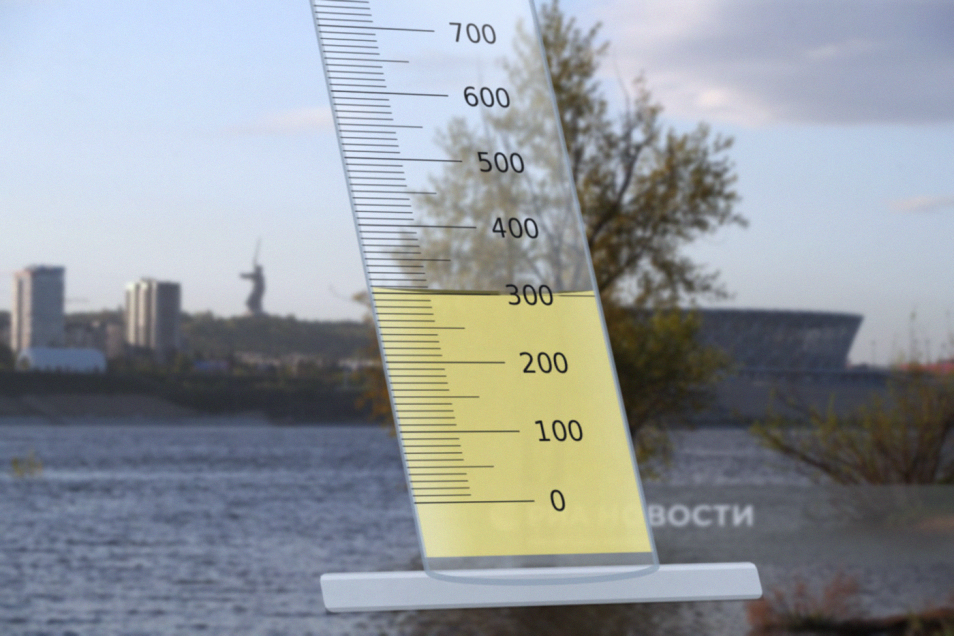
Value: 300
